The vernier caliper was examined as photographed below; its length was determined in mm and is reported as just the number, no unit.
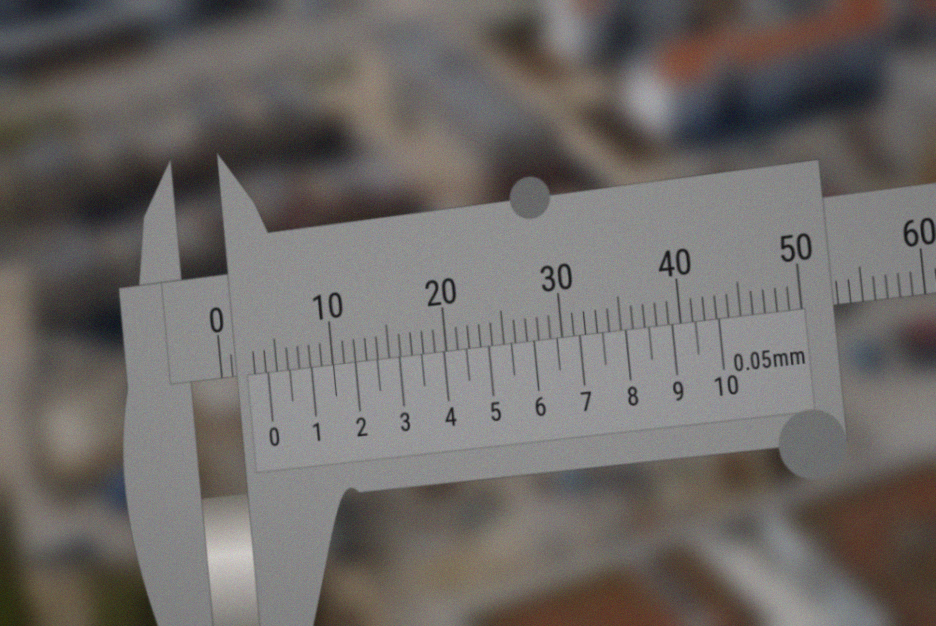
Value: 4.2
